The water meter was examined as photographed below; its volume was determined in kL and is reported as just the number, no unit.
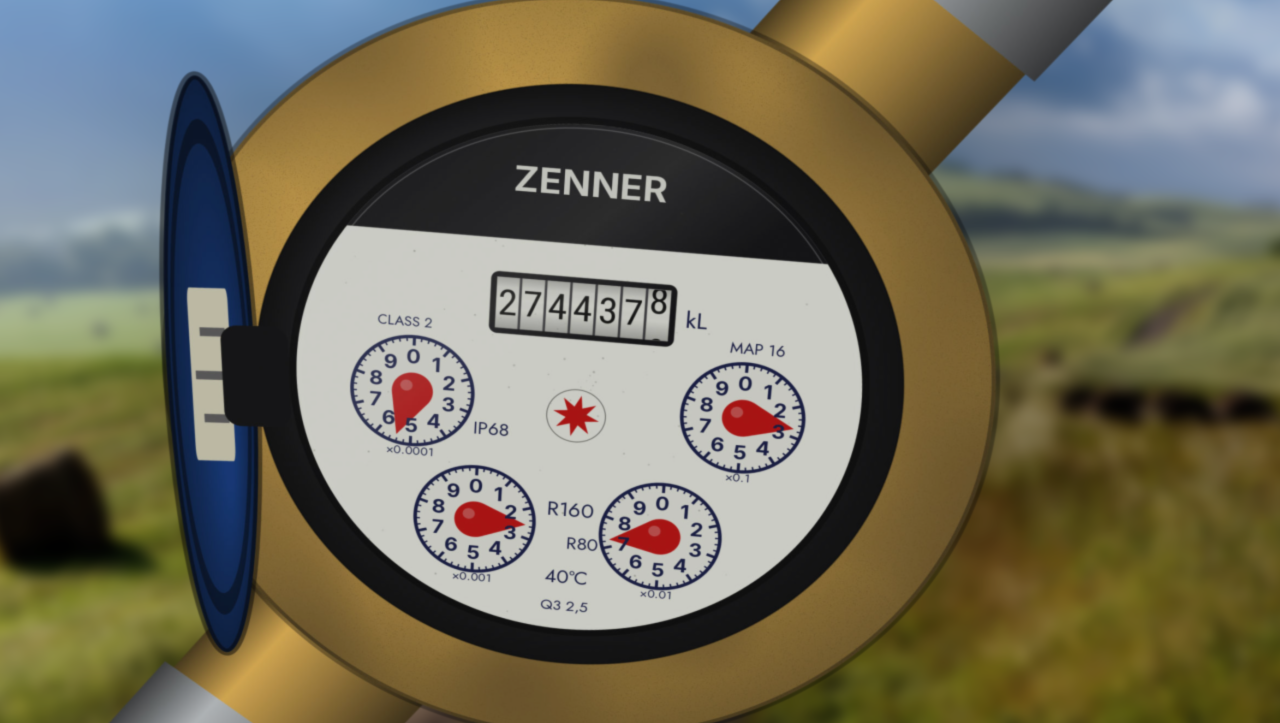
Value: 2744378.2725
